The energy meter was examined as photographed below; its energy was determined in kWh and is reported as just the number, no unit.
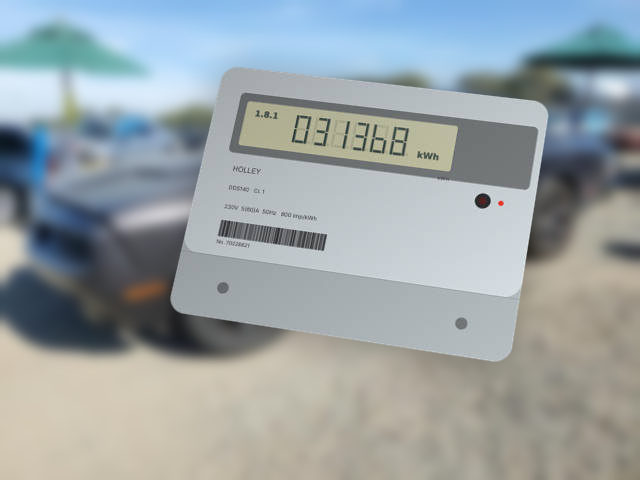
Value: 31368
